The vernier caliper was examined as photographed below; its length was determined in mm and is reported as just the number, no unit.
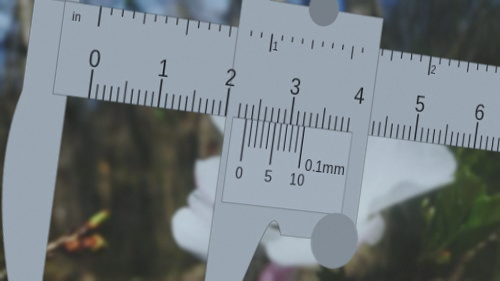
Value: 23.2
